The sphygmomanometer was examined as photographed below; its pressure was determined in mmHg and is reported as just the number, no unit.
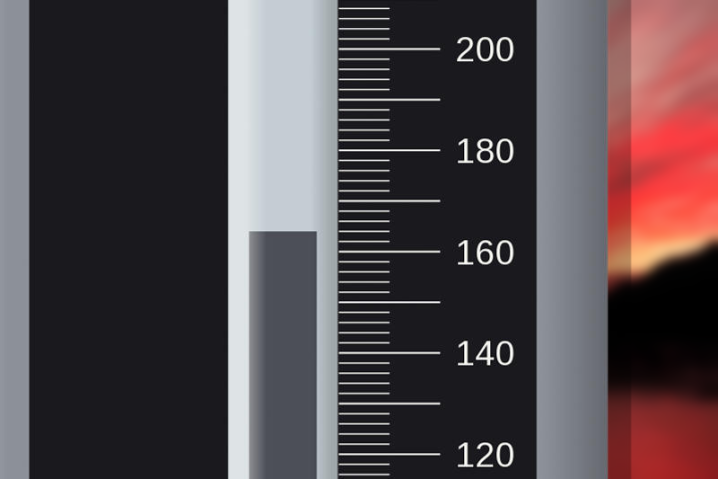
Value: 164
